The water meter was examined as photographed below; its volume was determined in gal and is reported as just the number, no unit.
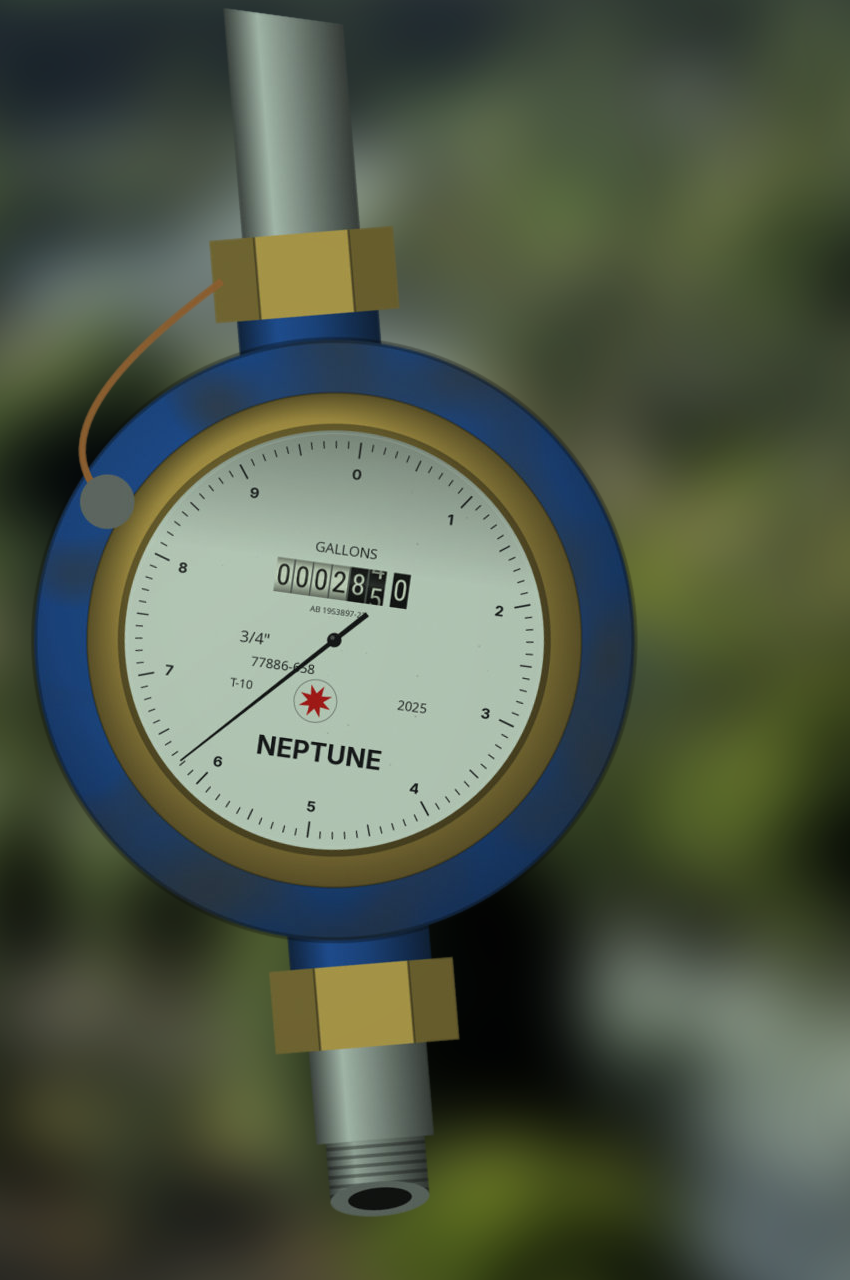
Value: 2846.2
